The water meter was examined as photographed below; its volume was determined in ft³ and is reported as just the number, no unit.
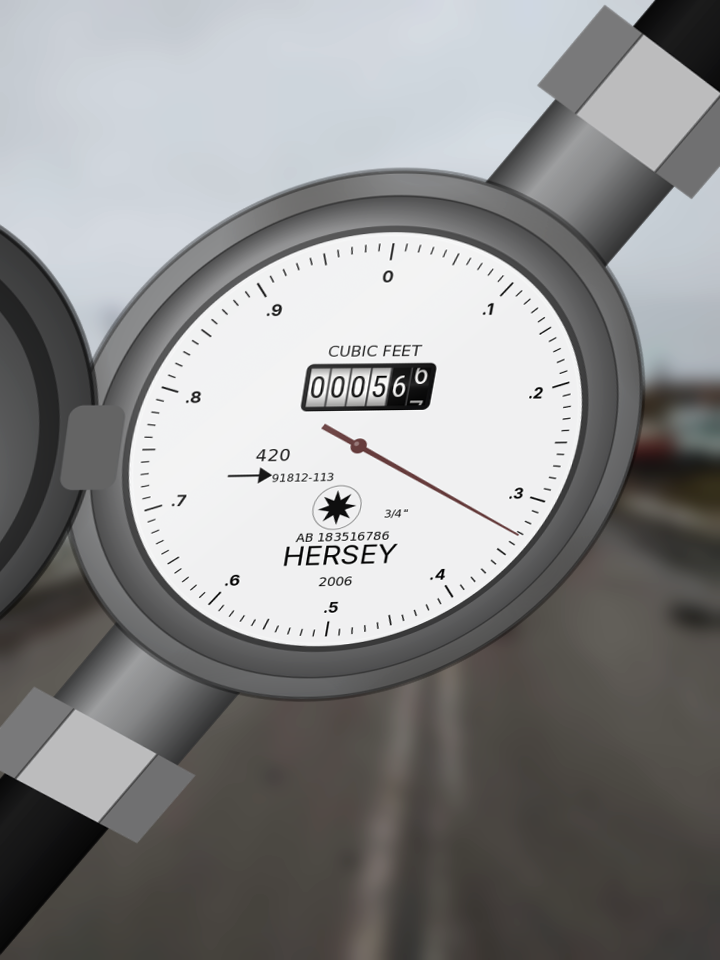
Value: 566.33
